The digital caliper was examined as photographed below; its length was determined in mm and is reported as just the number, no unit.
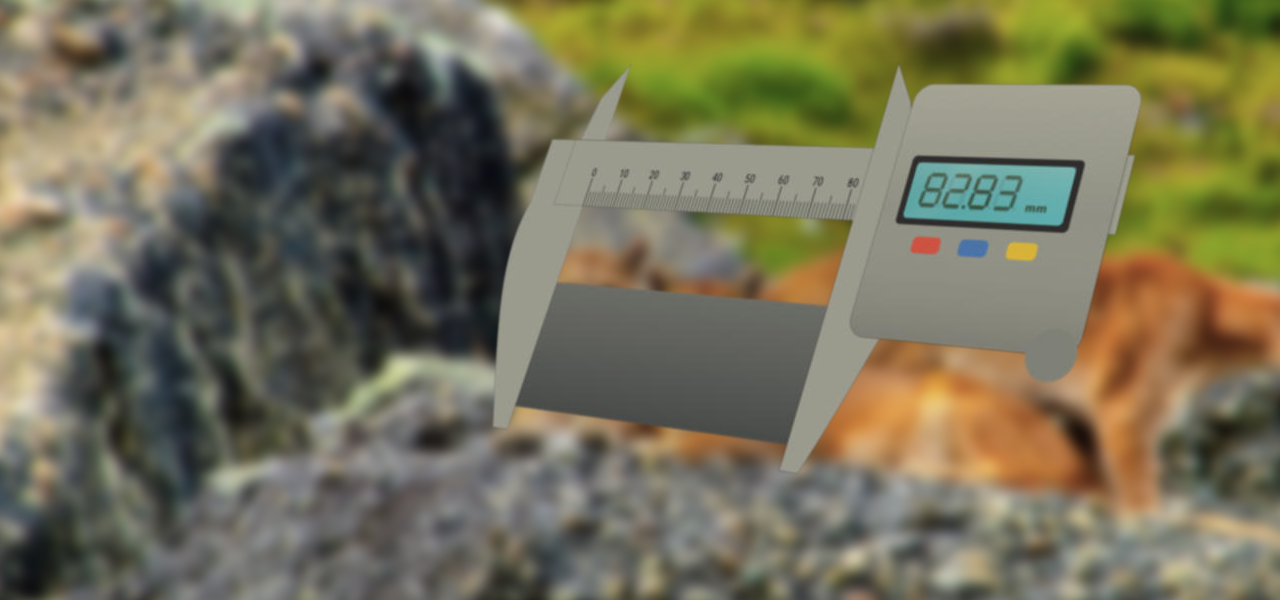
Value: 82.83
